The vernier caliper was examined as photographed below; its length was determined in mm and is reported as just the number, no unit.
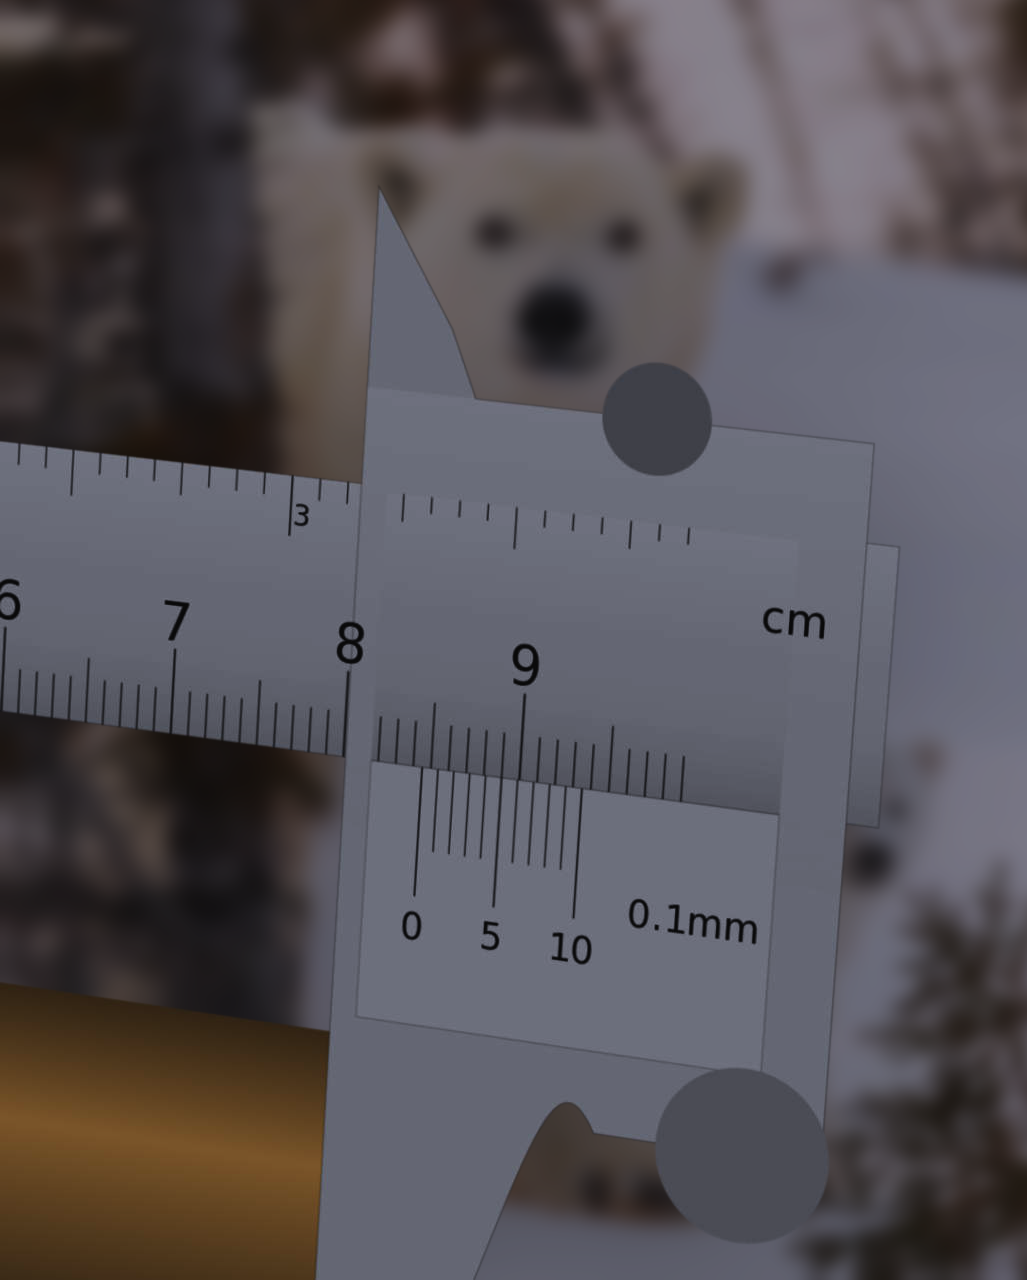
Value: 84.5
